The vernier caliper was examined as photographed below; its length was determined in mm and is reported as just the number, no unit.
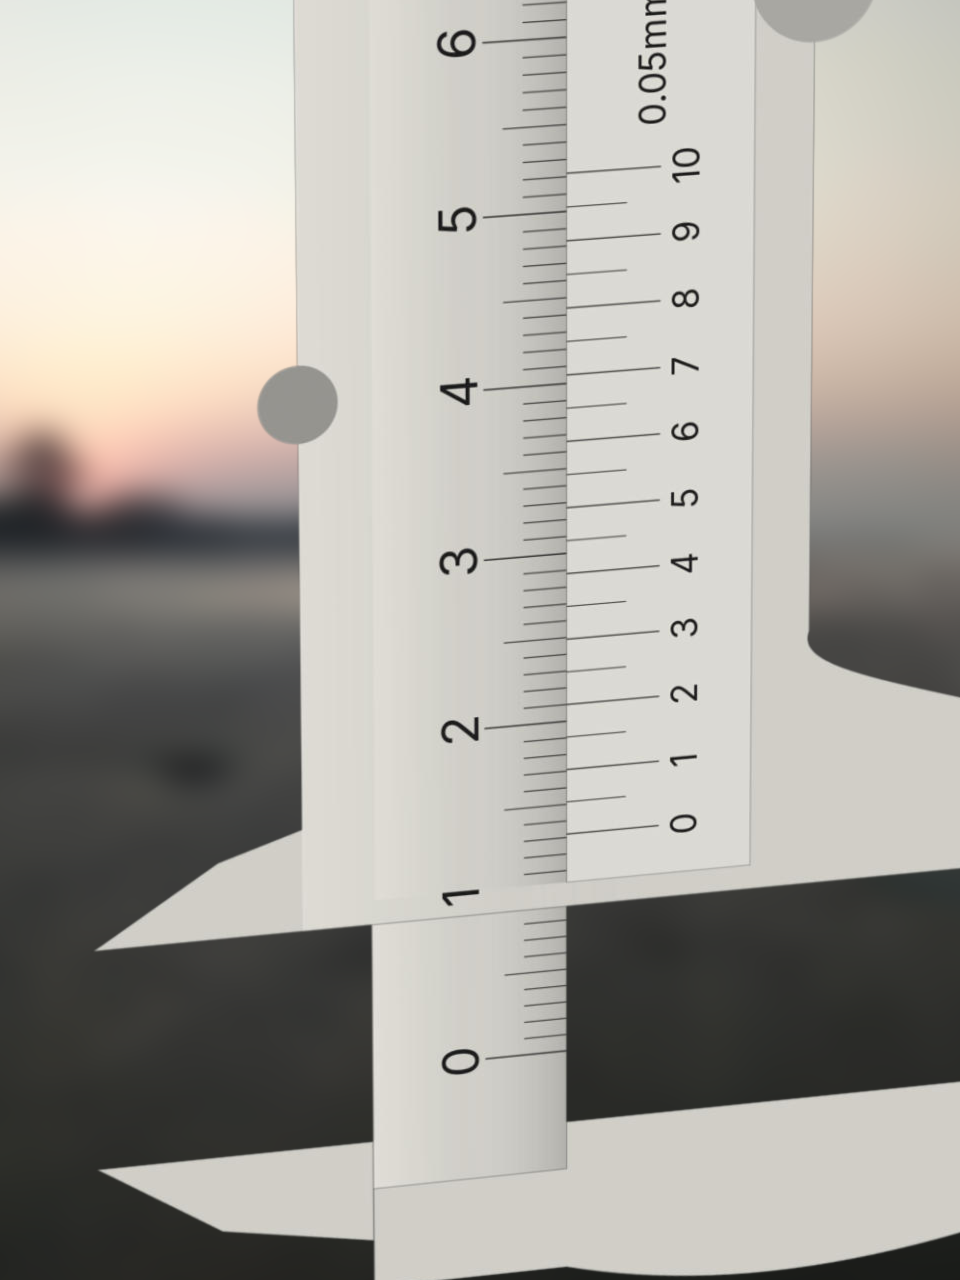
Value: 13.2
